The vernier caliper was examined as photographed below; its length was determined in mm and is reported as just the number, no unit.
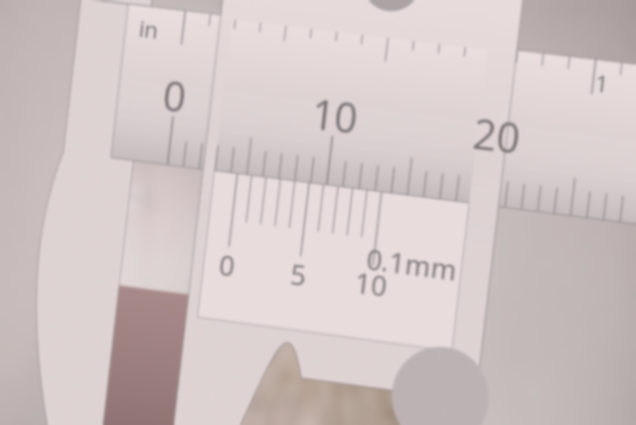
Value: 4.4
